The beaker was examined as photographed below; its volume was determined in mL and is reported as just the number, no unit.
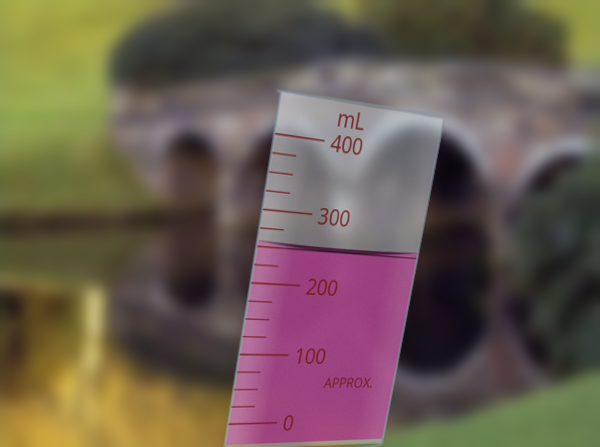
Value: 250
